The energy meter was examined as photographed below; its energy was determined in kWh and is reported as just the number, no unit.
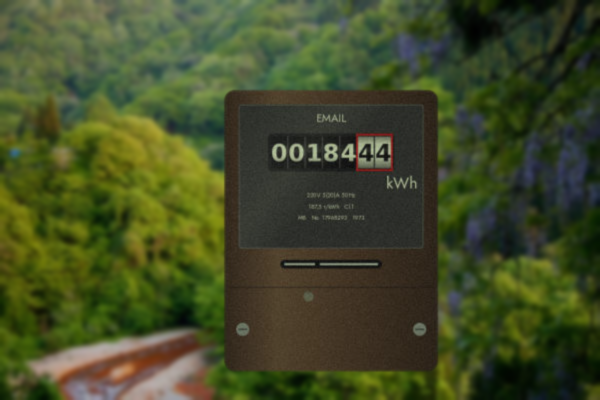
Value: 184.44
